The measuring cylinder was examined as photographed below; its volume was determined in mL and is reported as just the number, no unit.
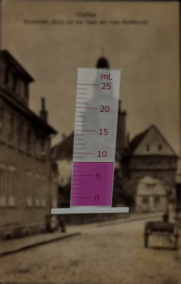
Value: 8
